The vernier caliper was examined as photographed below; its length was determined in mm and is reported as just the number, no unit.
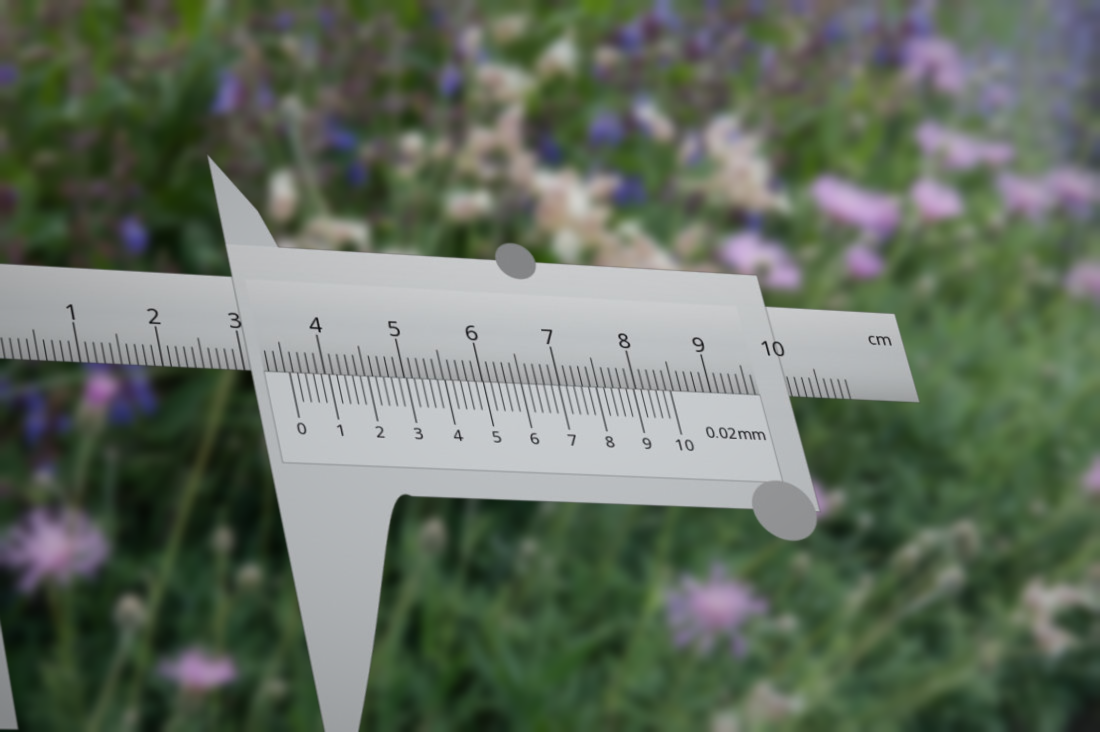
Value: 35.6
